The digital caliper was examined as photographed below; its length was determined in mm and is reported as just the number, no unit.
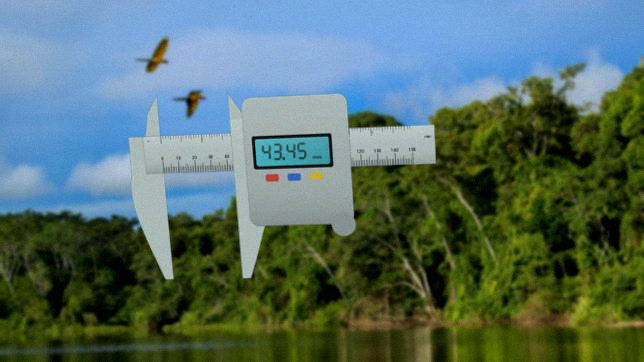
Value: 43.45
